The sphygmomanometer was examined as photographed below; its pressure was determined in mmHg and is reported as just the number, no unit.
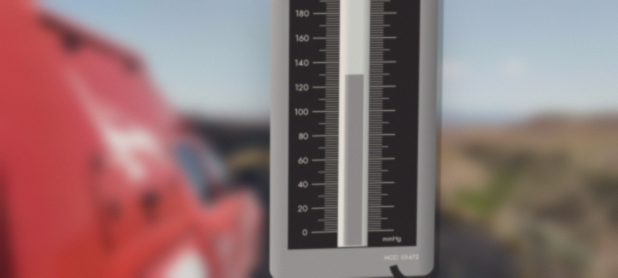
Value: 130
